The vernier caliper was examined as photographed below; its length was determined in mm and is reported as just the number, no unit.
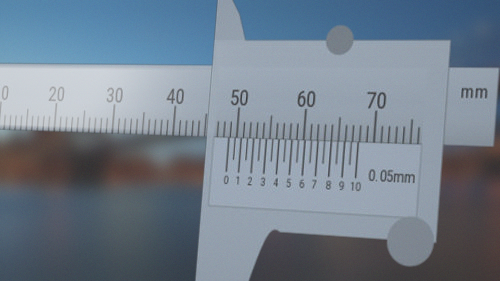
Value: 48.8
